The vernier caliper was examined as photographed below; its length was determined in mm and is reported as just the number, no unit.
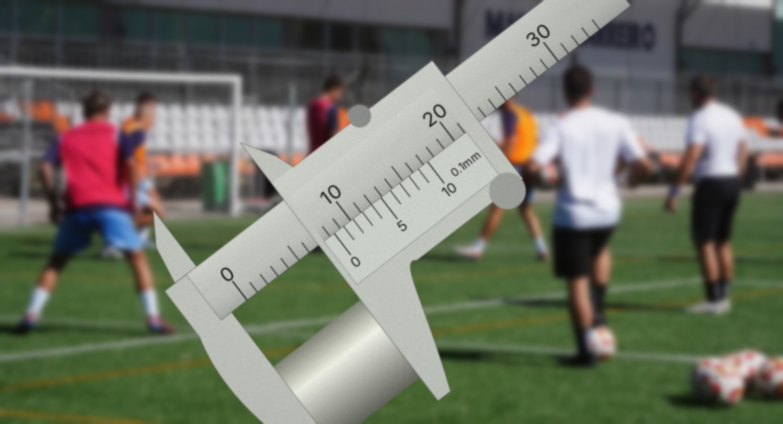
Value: 8.4
